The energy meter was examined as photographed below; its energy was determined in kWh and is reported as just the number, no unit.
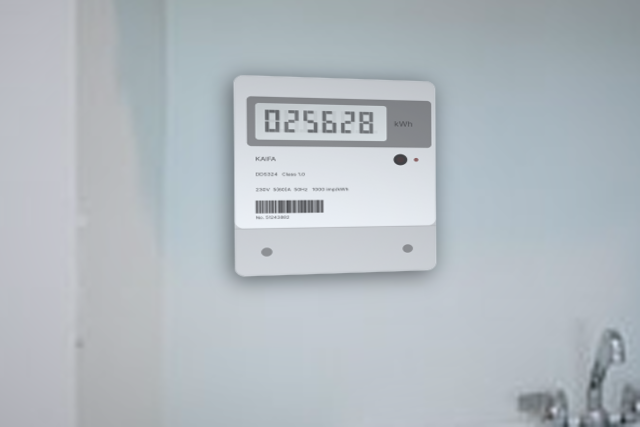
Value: 25628
